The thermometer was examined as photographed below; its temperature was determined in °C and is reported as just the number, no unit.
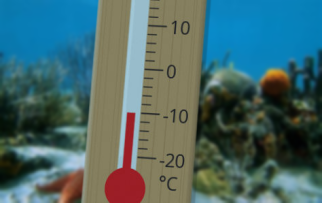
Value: -10
